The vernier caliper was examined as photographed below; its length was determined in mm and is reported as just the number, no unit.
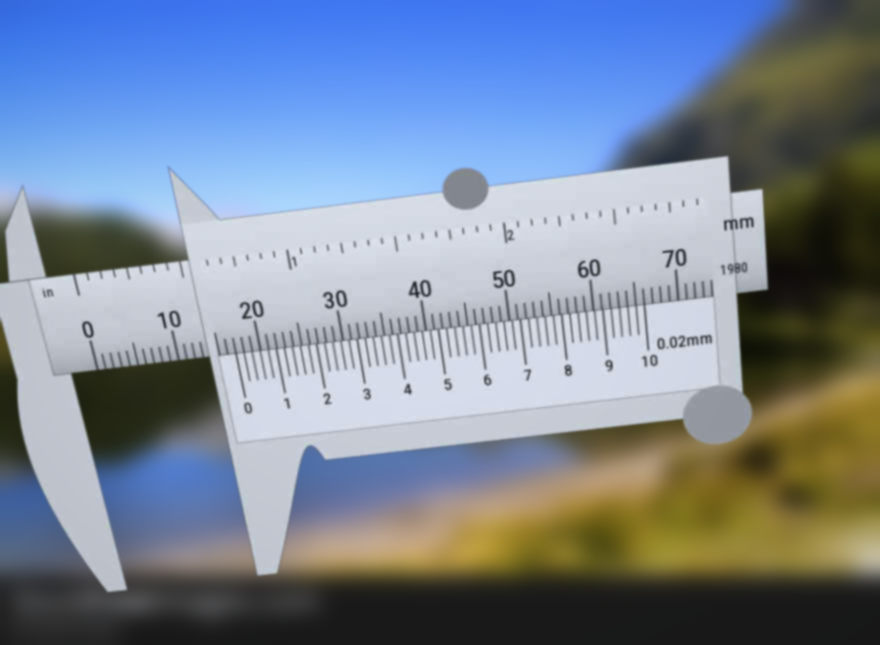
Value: 17.0
